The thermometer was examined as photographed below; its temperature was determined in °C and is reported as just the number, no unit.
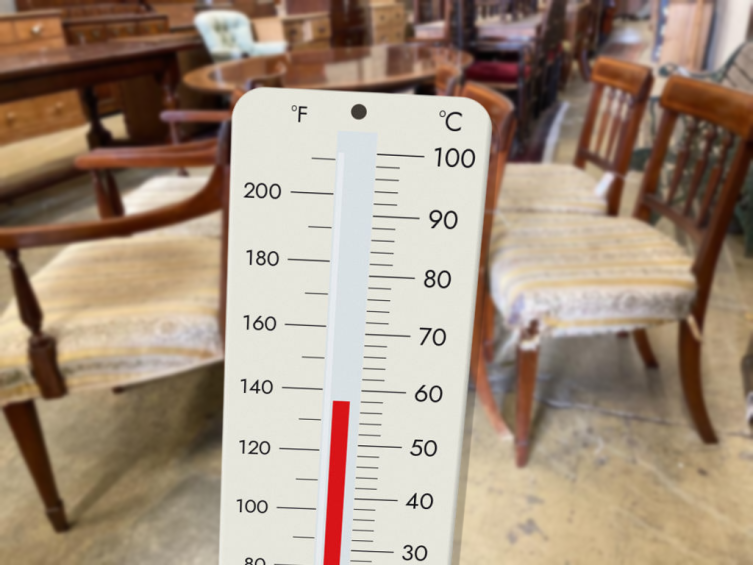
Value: 58
